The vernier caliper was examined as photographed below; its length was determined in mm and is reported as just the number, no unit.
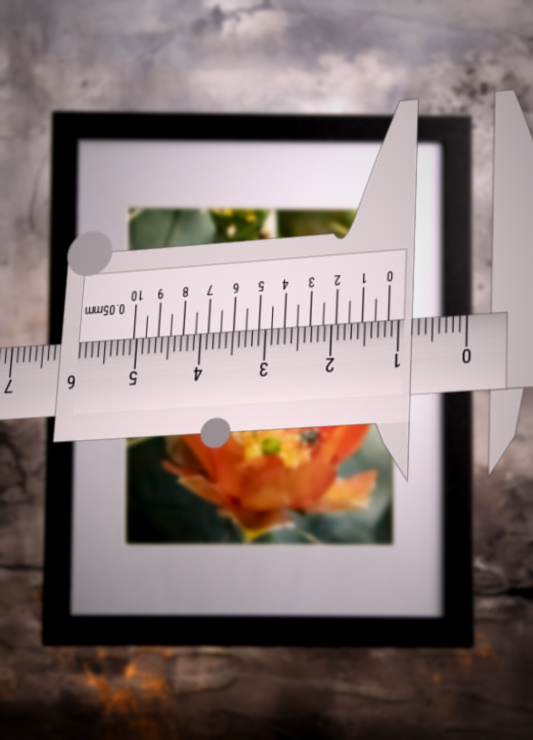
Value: 11.5
